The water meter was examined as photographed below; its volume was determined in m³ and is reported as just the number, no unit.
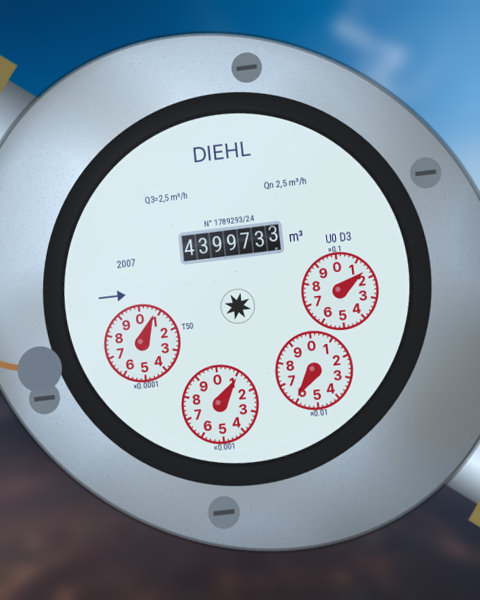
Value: 4399733.1610
